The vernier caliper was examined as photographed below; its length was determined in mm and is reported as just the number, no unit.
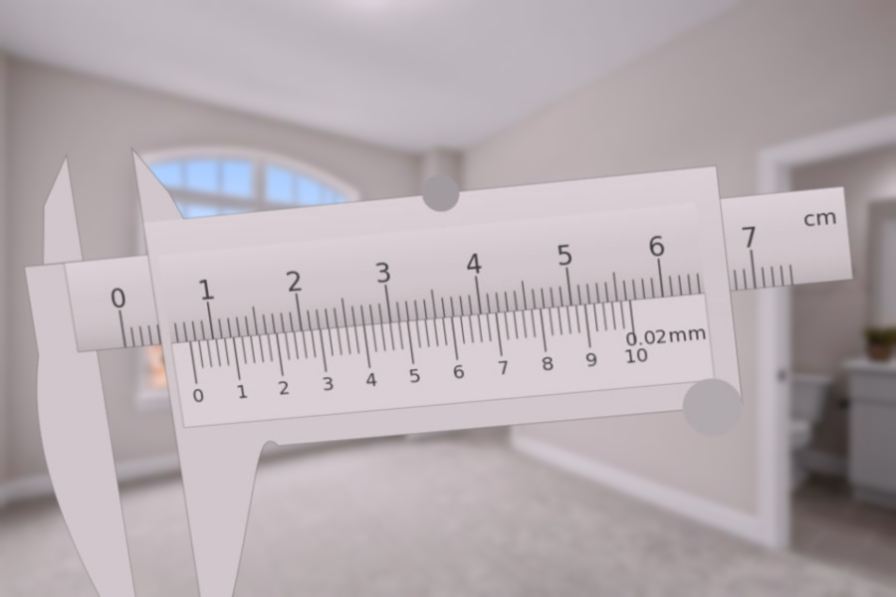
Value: 7.4
